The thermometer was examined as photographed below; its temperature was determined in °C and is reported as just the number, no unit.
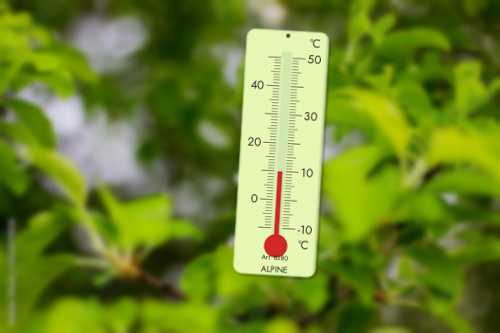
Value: 10
